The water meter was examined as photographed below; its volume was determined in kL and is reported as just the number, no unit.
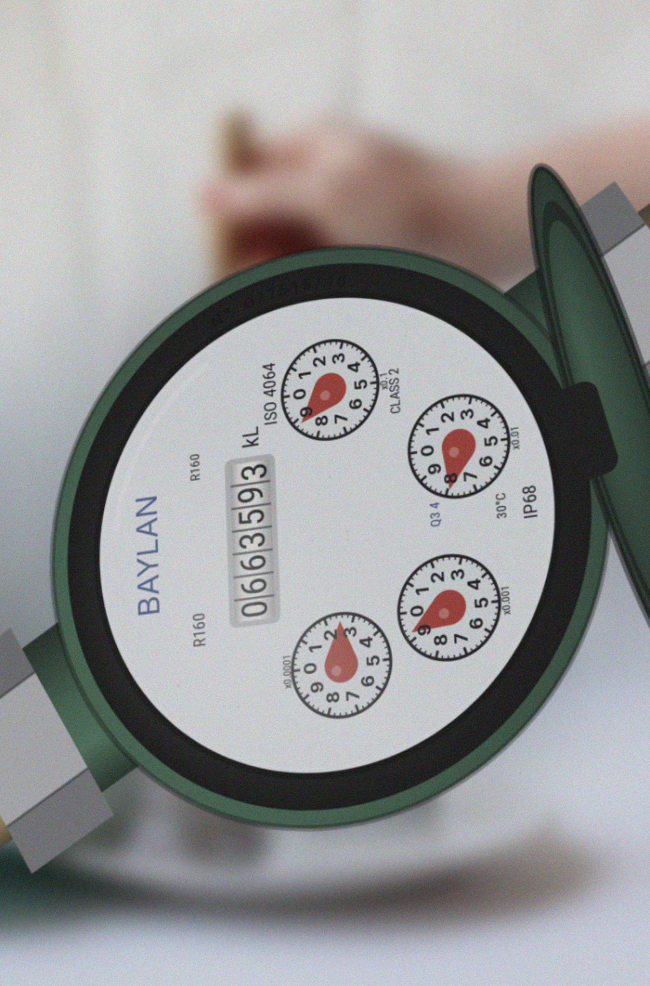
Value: 663592.8792
